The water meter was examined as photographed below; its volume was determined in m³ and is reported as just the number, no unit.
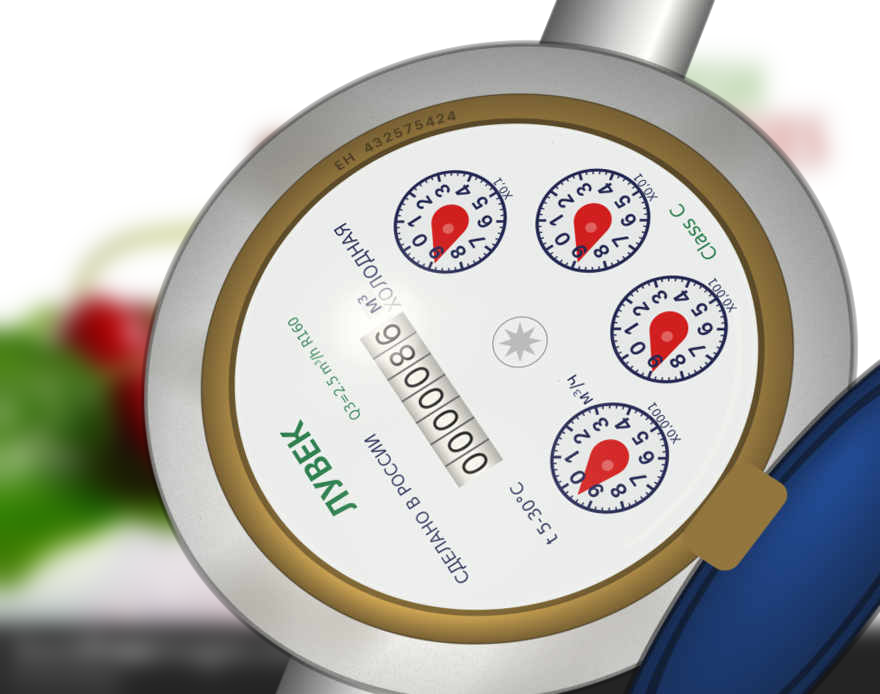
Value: 86.8889
